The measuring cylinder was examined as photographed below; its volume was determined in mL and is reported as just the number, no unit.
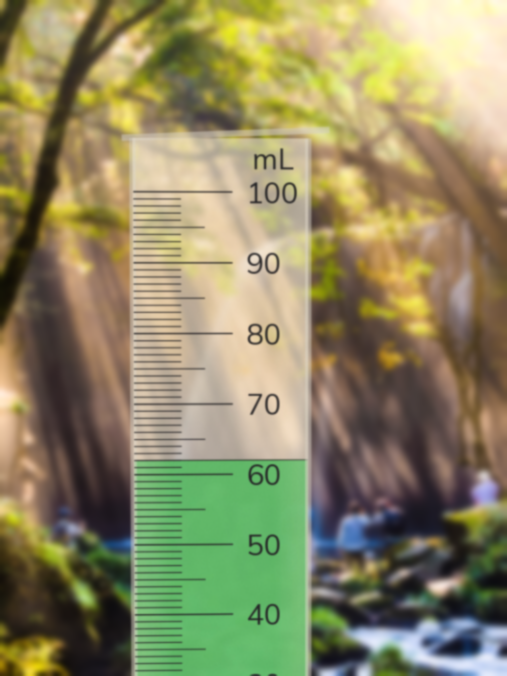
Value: 62
